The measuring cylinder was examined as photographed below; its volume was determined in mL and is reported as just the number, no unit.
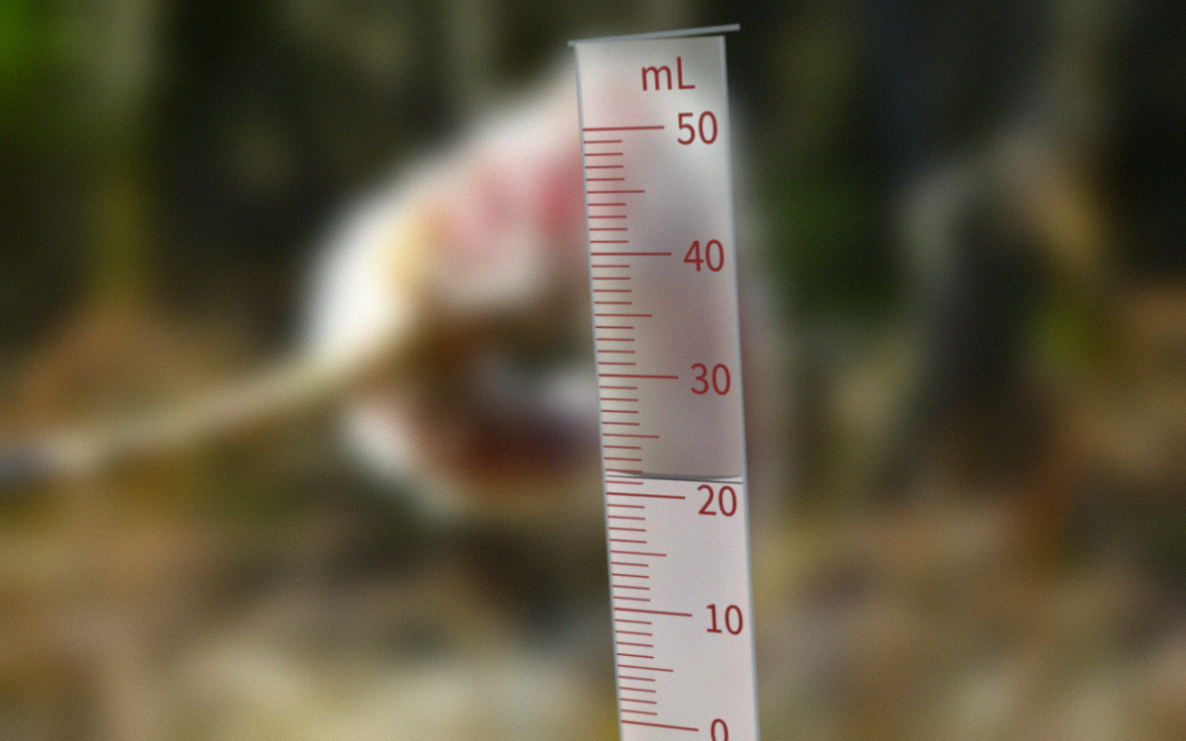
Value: 21.5
